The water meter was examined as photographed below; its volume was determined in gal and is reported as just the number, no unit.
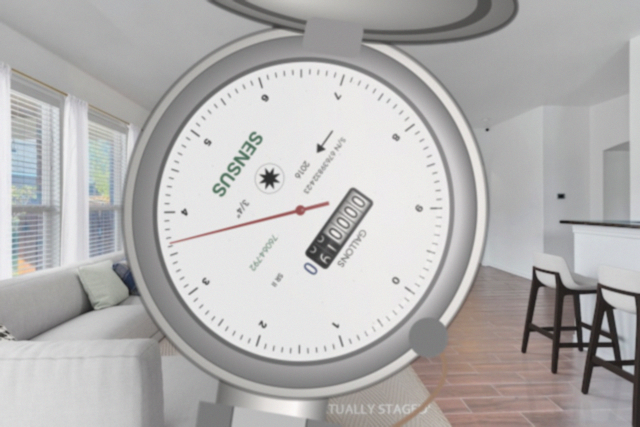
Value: 193.6
